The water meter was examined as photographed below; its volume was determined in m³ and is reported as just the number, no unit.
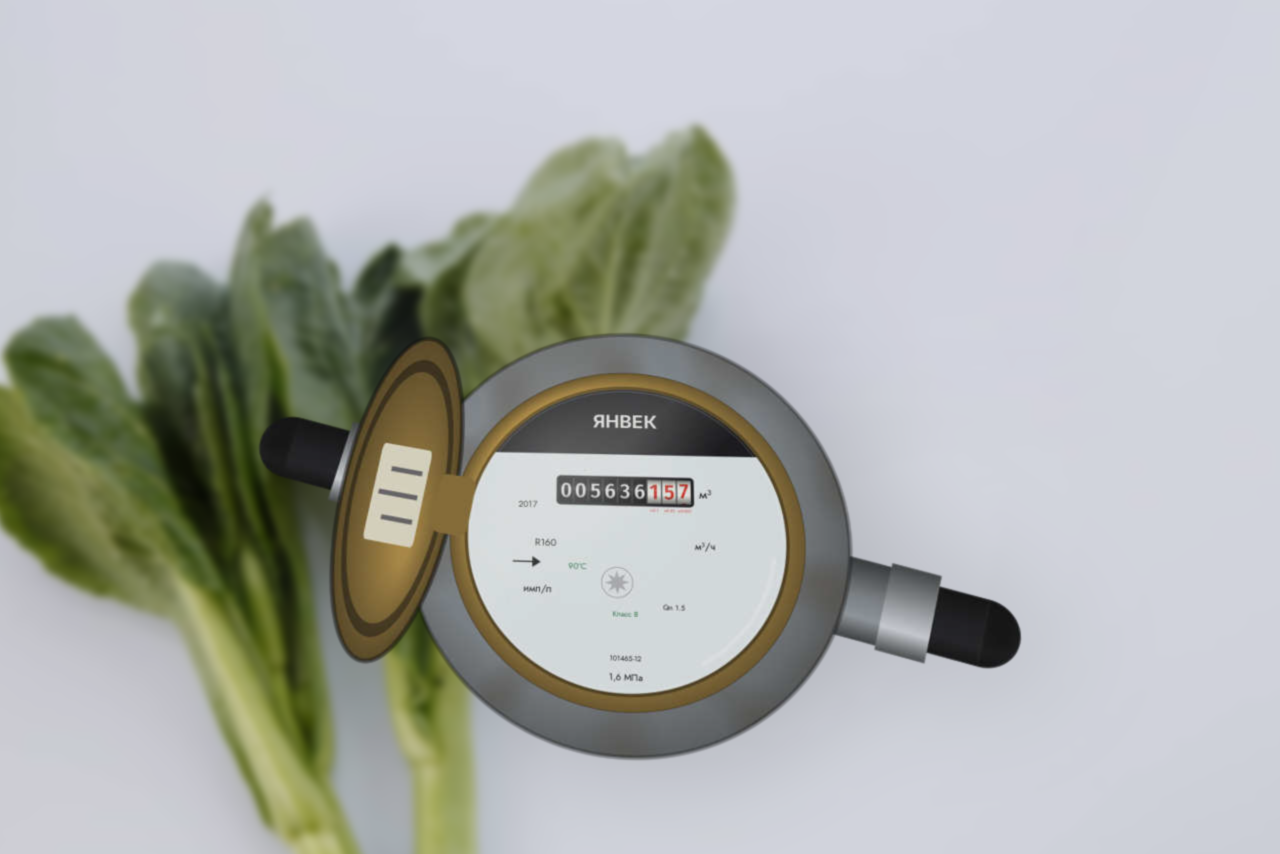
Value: 5636.157
